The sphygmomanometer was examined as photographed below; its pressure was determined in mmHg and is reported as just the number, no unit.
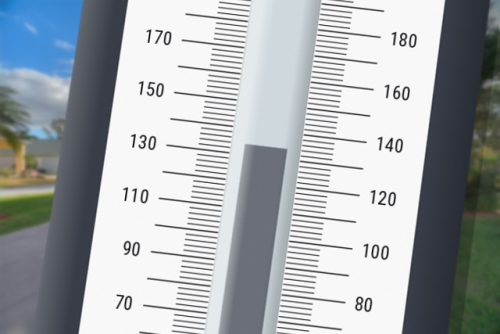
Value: 134
